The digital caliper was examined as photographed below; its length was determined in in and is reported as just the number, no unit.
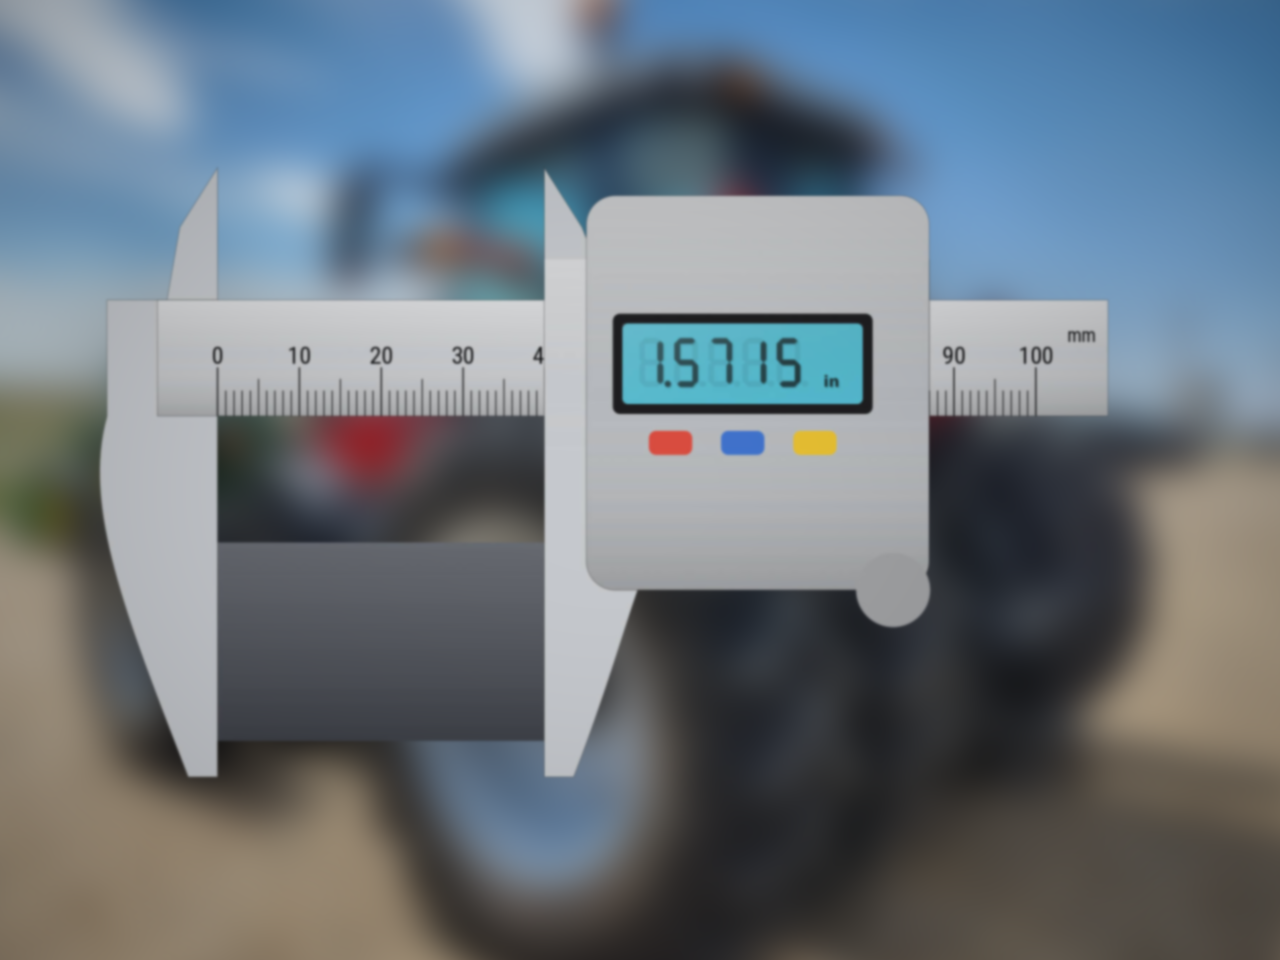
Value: 1.5715
